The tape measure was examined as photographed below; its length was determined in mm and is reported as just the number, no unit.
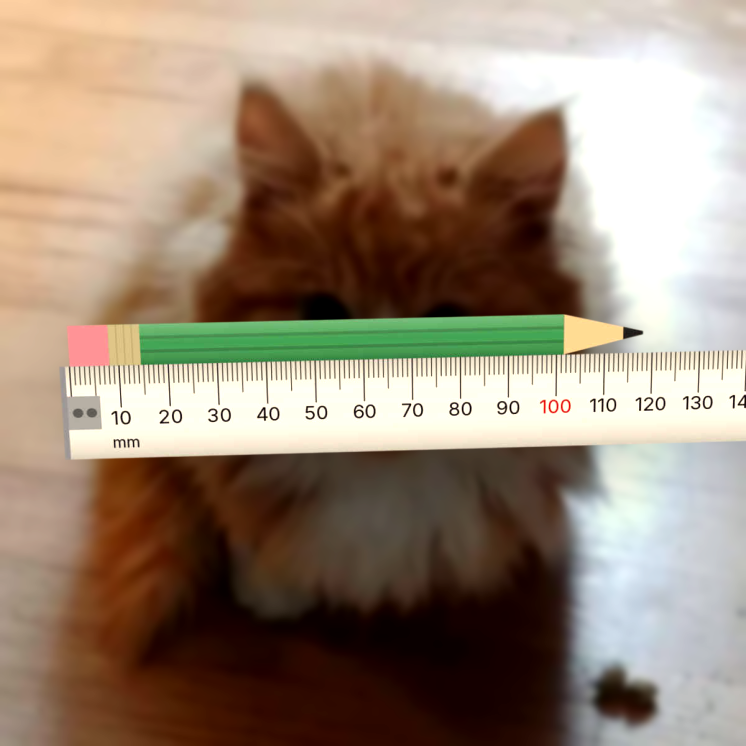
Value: 118
